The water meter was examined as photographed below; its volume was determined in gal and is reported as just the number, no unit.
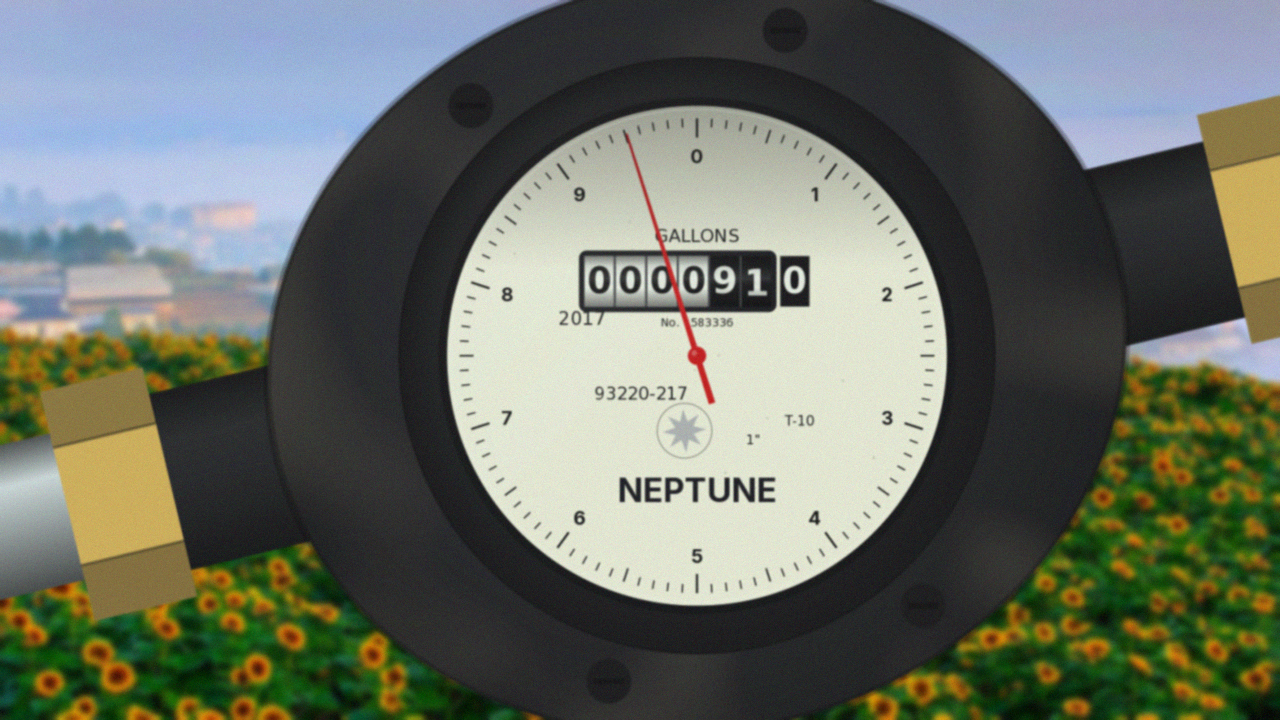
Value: 909.5
